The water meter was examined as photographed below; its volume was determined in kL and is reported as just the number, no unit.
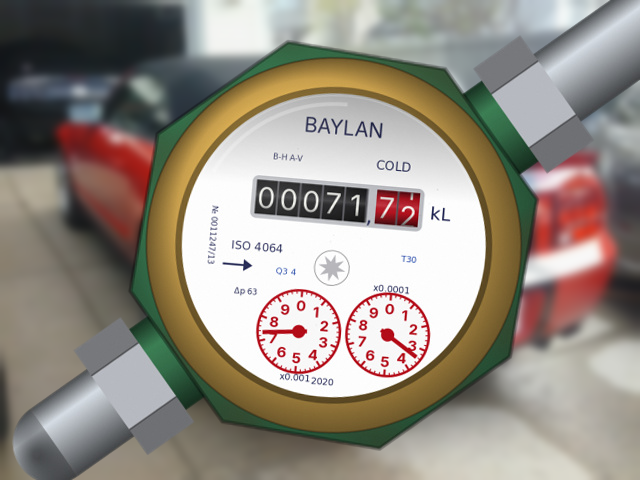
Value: 71.7173
